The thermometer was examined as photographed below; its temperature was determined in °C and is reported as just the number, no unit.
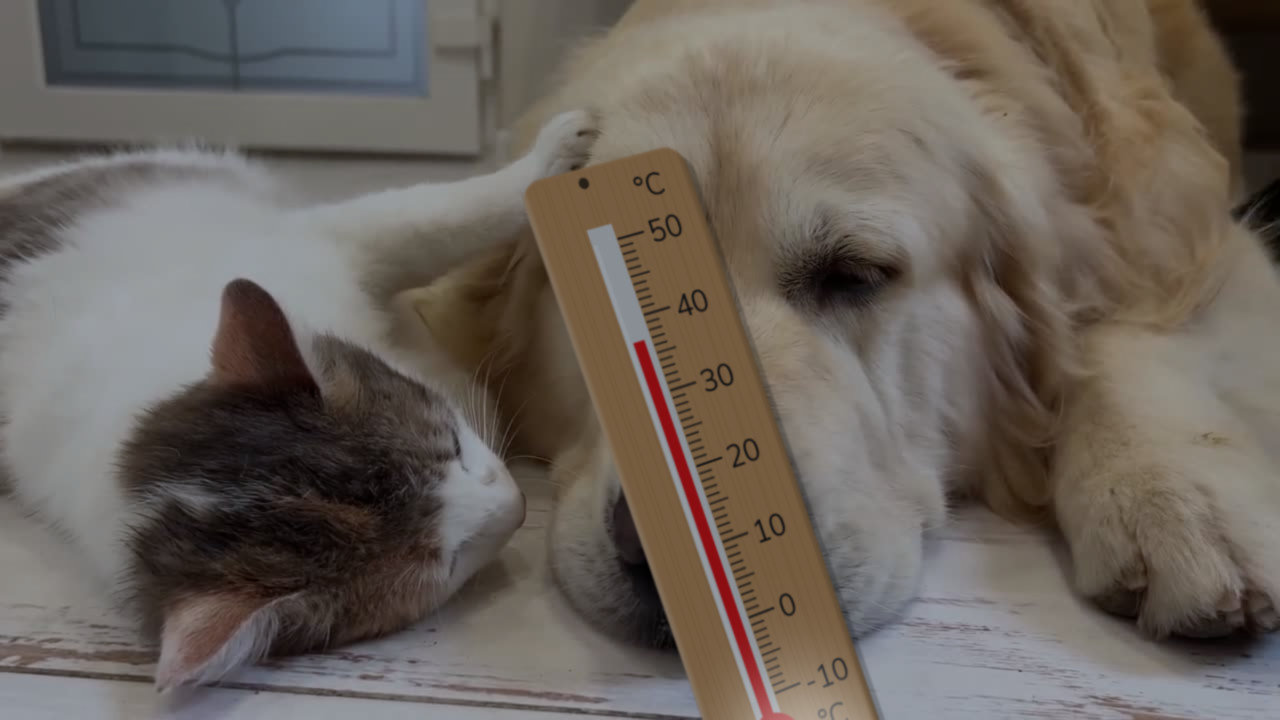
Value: 37
